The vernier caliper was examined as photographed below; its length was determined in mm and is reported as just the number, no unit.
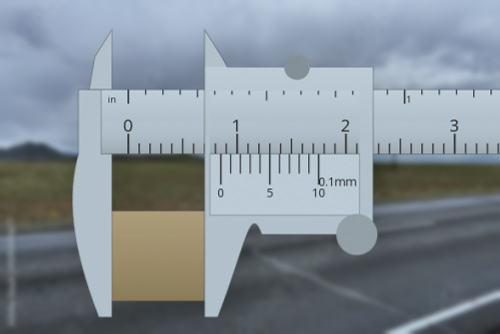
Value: 8.5
